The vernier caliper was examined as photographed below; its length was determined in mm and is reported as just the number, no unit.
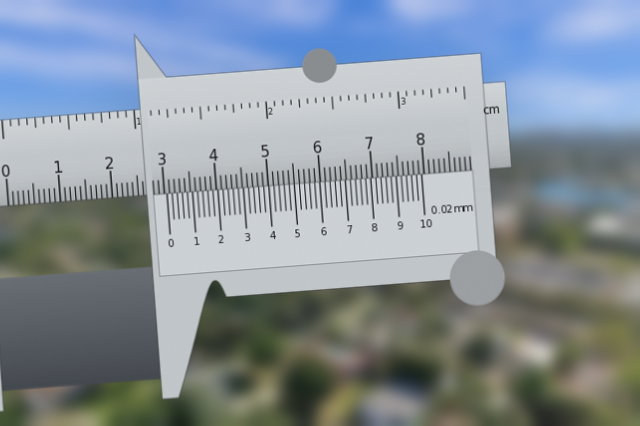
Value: 30.5
